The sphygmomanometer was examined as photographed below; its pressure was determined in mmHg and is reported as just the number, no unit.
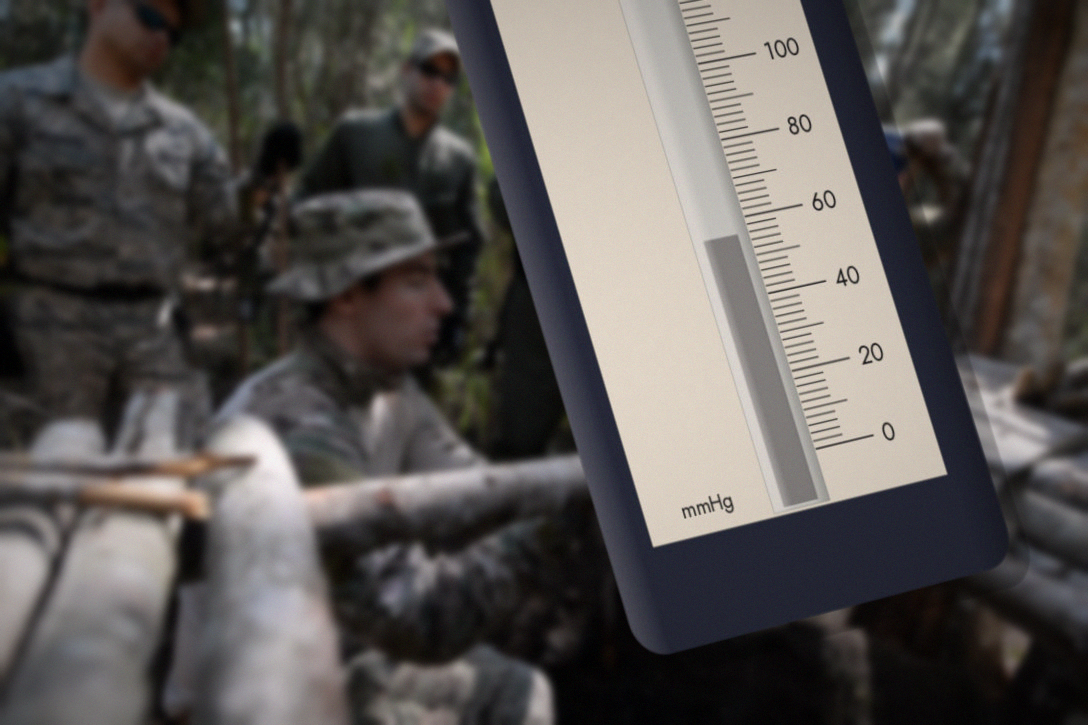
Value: 56
